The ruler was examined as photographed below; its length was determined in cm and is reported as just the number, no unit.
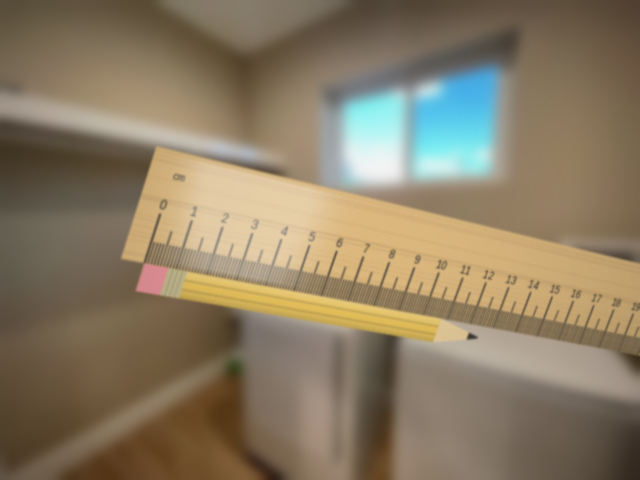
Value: 12.5
